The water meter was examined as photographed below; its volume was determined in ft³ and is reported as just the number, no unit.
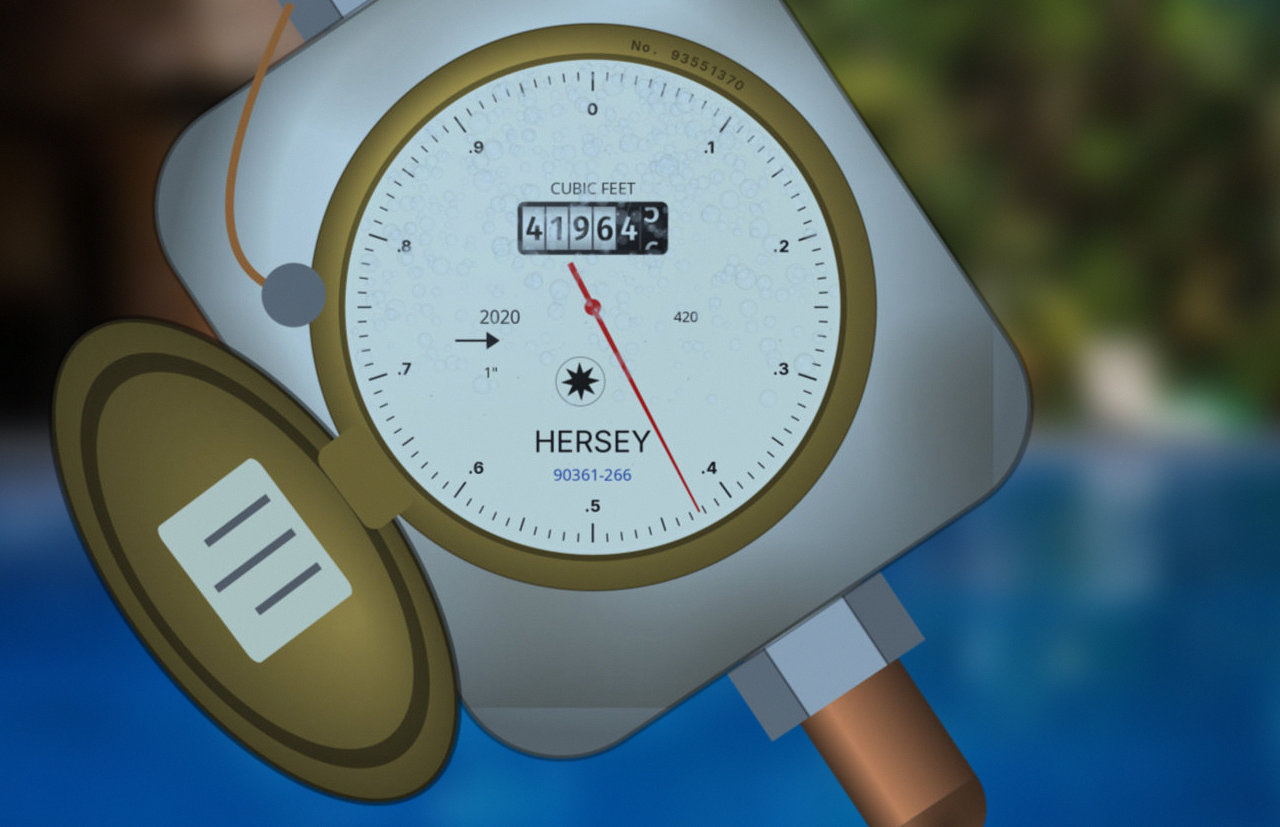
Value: 419645.42
